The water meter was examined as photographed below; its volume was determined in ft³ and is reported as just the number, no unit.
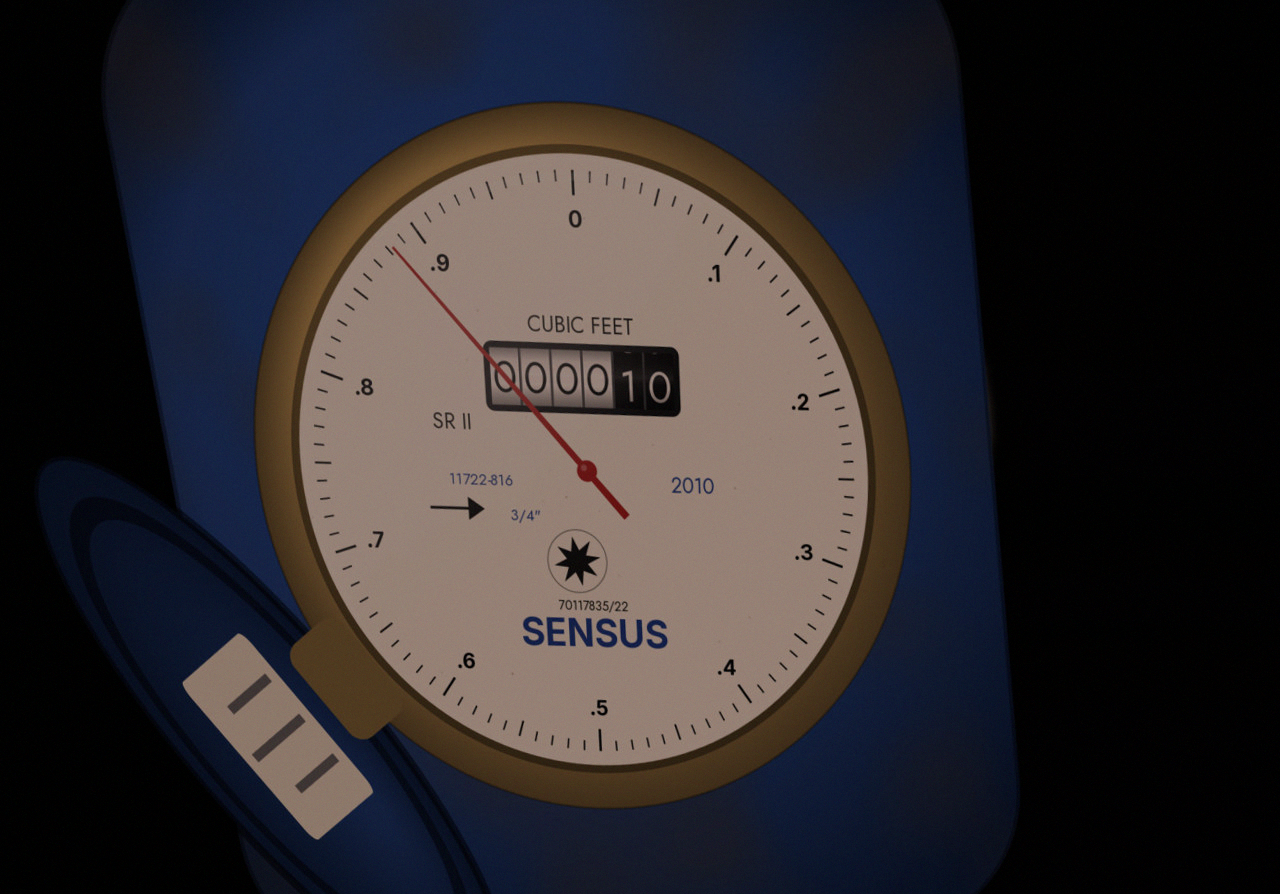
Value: 9.88
